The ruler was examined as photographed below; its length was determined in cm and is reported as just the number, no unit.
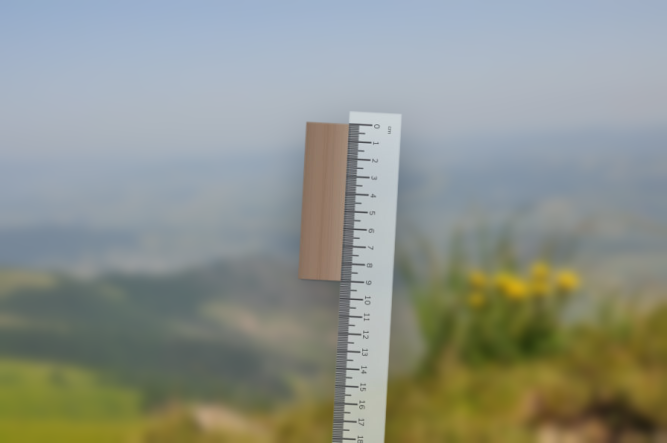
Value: 9
